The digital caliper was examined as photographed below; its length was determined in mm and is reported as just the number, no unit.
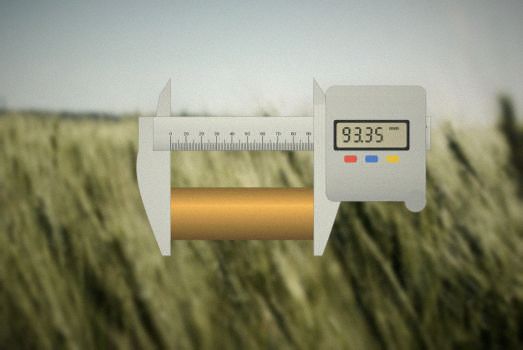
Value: 93.35
